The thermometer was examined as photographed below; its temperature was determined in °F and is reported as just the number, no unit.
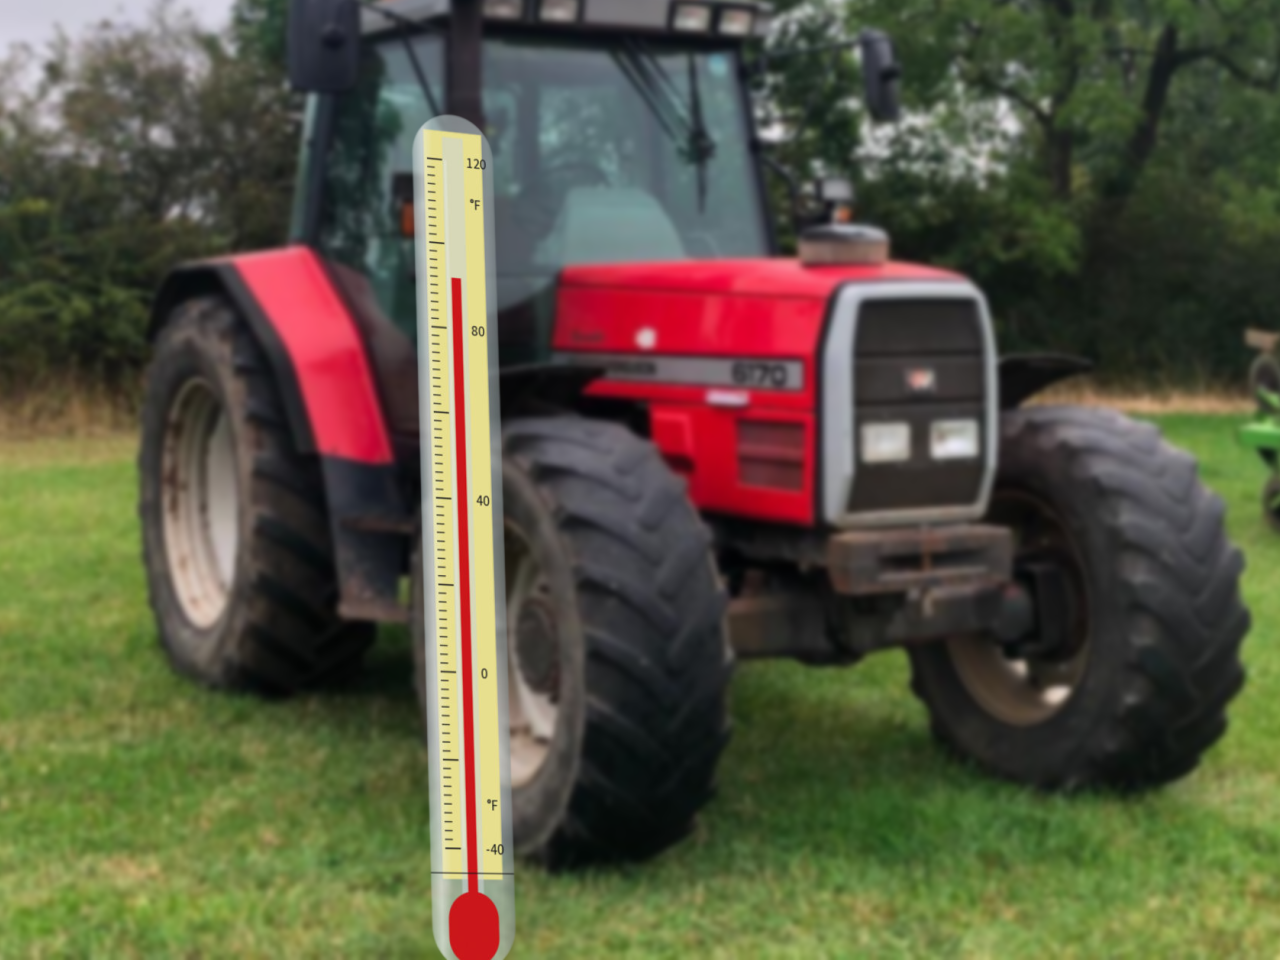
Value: 92
